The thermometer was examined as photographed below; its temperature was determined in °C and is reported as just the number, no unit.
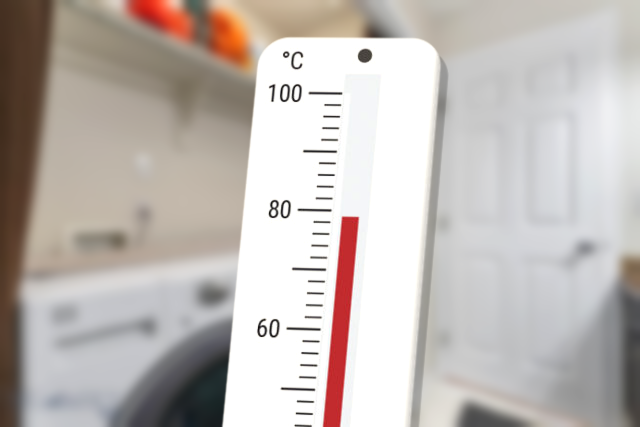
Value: 79
